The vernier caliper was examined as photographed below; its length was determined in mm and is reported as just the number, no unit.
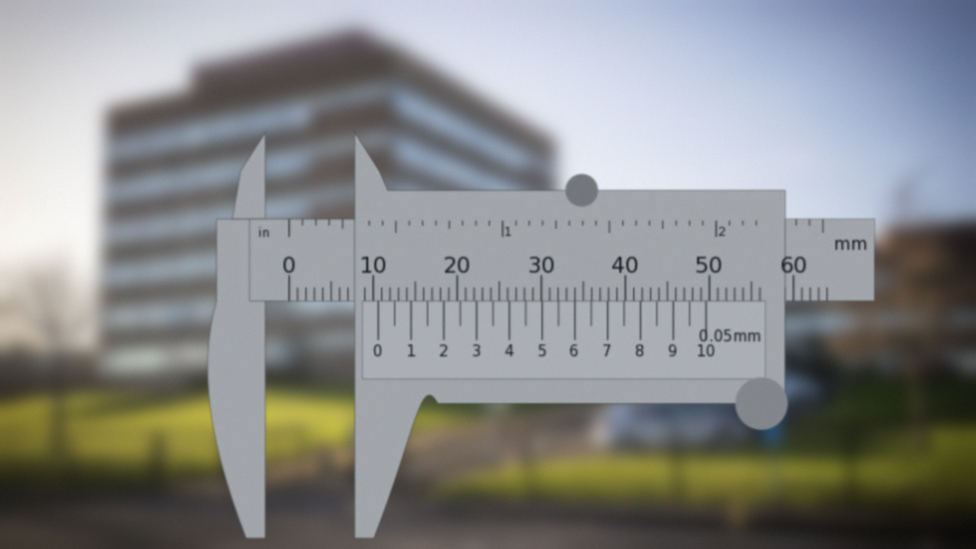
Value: 10.6
